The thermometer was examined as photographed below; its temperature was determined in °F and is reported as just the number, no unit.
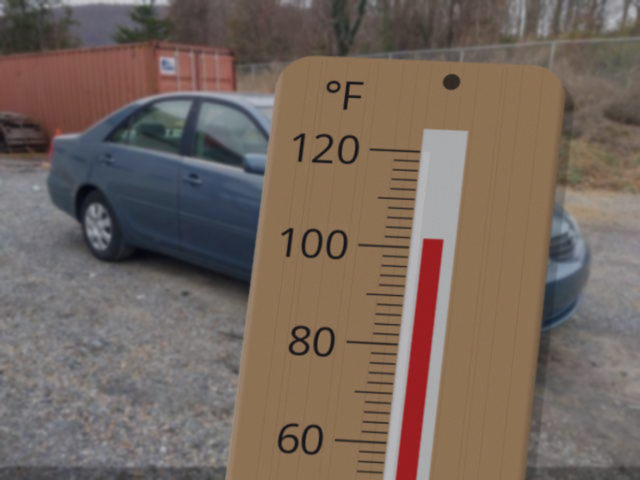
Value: 102
